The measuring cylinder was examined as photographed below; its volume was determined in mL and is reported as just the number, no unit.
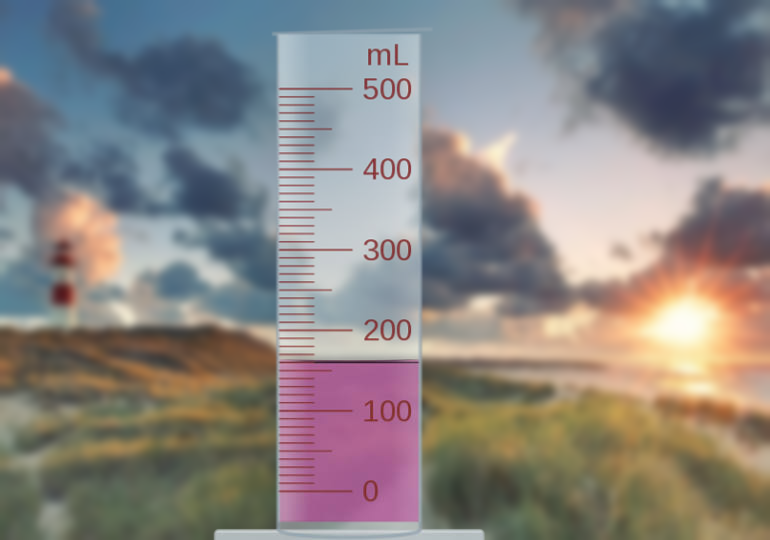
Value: 160
